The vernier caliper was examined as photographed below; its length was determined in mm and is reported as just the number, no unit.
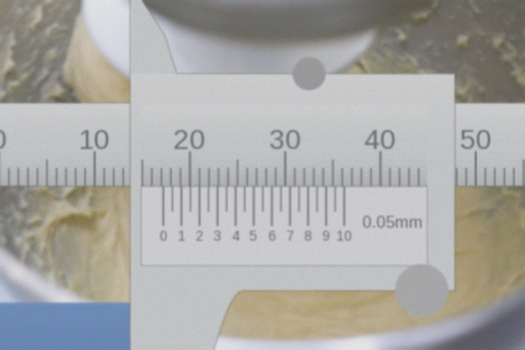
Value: 17.2
